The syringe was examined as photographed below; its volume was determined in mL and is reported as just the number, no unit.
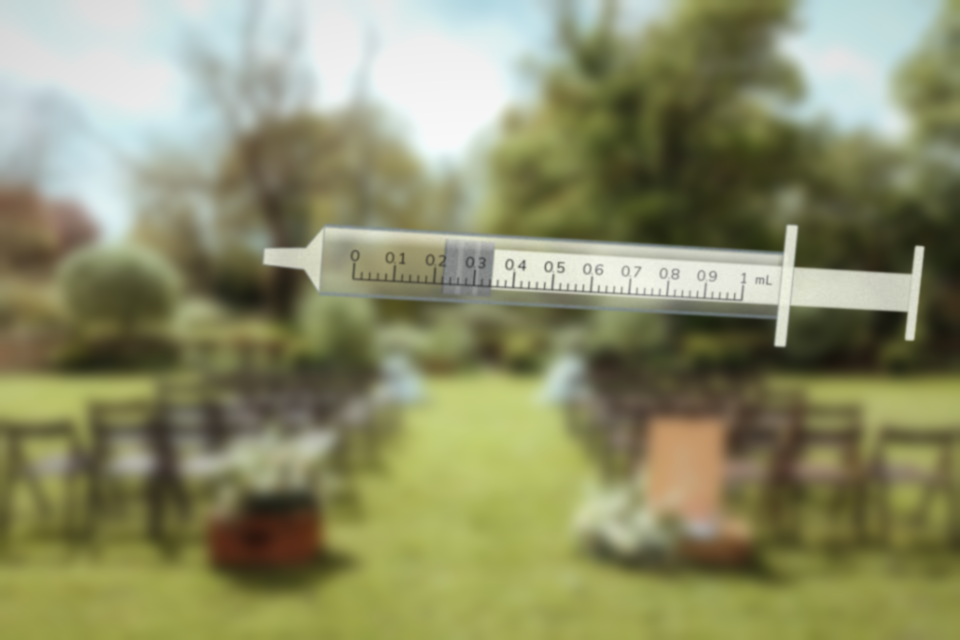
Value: 0.22
